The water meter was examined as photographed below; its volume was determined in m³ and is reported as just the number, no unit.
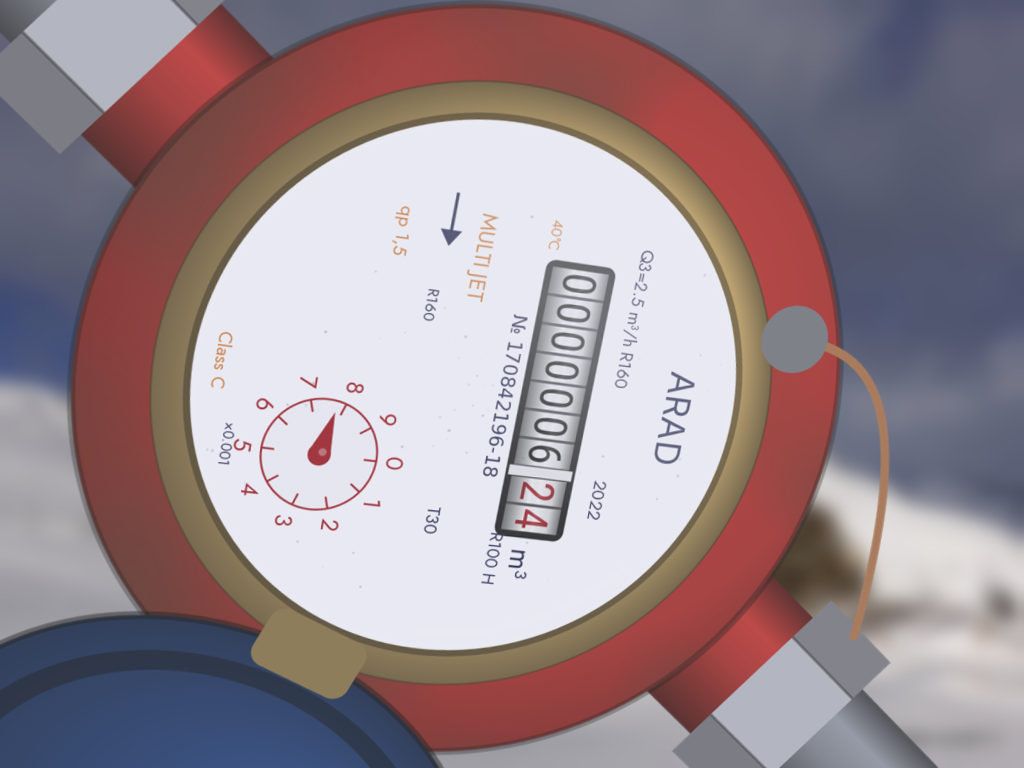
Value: 6.247
